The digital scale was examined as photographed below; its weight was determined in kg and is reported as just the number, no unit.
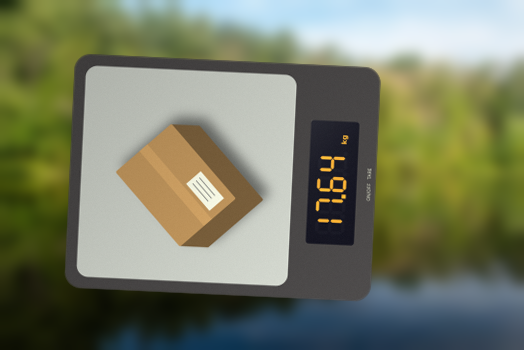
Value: 17.64
